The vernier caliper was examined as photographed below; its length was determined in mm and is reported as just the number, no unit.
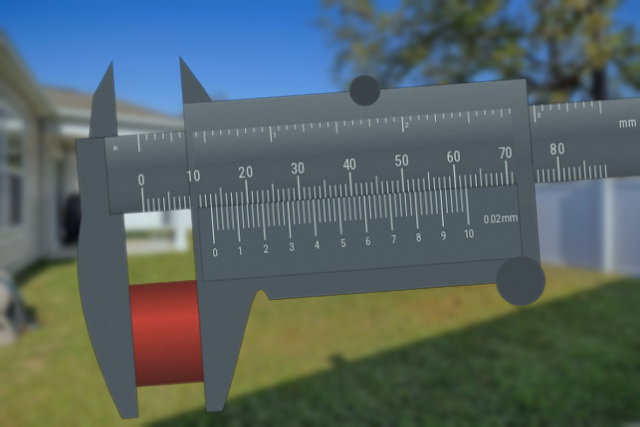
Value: 13.0
